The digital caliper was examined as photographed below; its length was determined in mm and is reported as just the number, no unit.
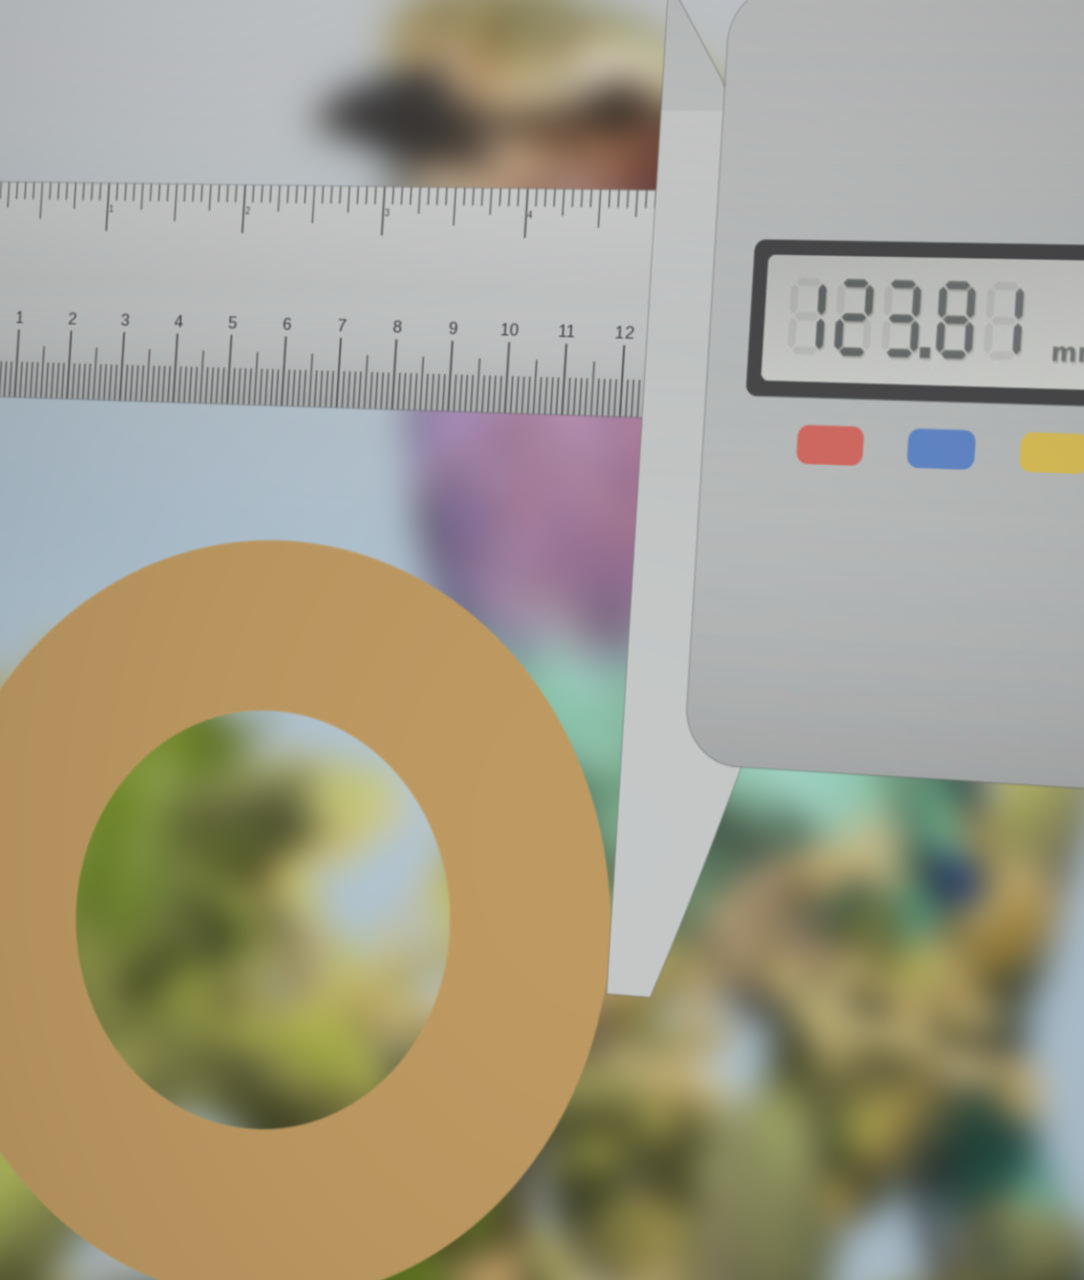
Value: 123.81
